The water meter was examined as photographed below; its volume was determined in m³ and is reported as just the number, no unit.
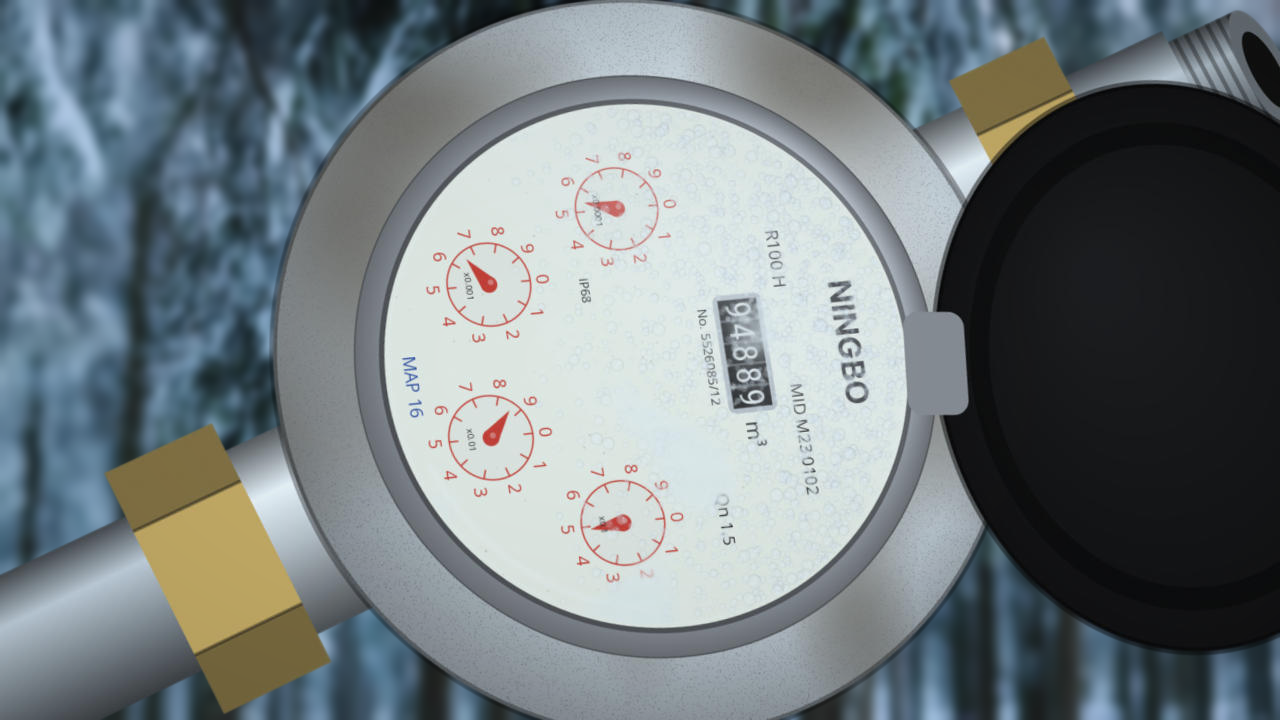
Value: 94889.4865
